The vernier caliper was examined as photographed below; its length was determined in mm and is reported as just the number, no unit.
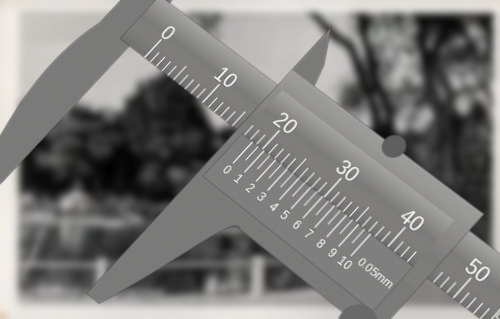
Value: 18.4
